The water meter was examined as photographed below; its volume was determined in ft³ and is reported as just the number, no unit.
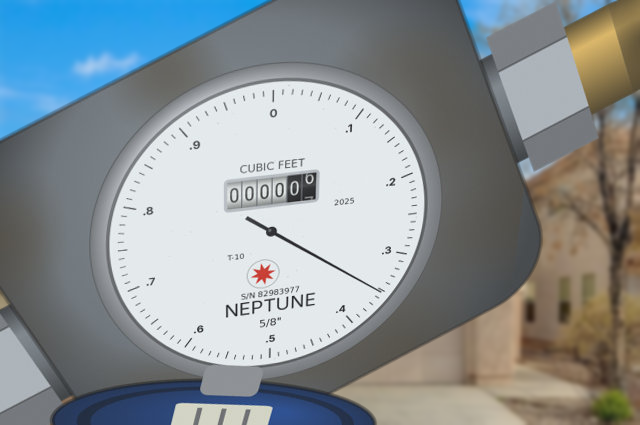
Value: 6.35
